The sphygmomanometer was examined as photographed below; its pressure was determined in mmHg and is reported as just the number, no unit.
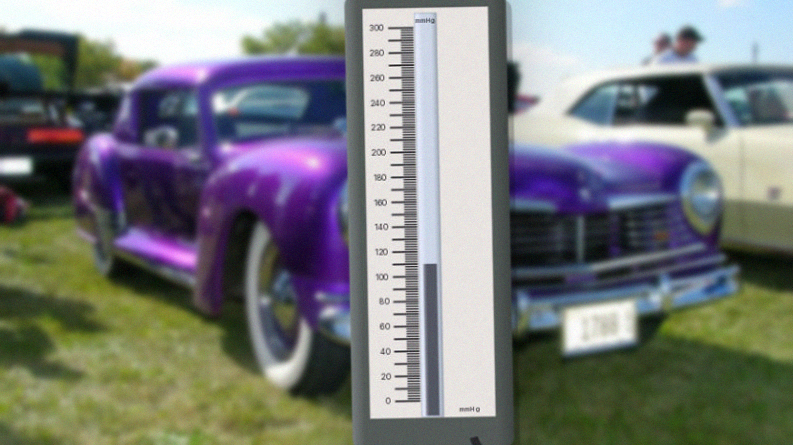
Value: 110
